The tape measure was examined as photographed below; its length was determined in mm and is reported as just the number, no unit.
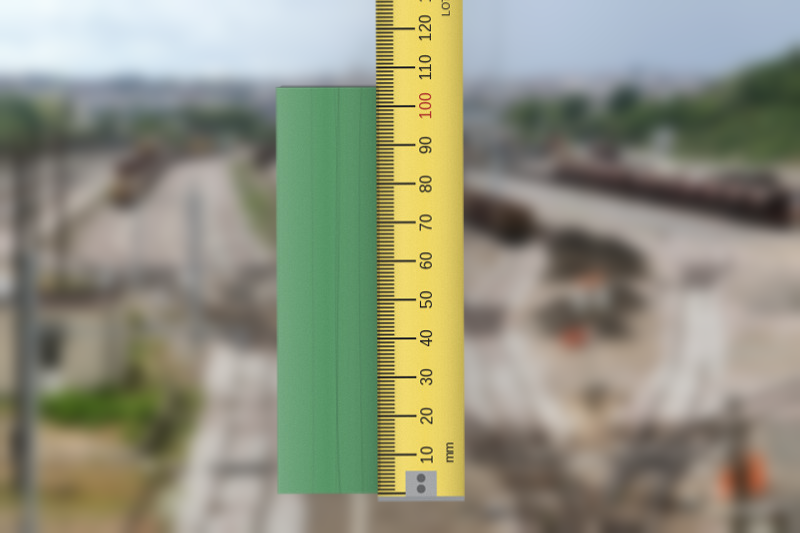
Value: 105
